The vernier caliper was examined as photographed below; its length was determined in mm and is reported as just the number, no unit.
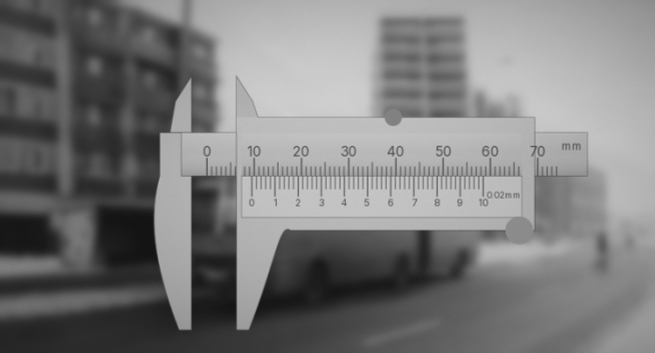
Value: 9.5
